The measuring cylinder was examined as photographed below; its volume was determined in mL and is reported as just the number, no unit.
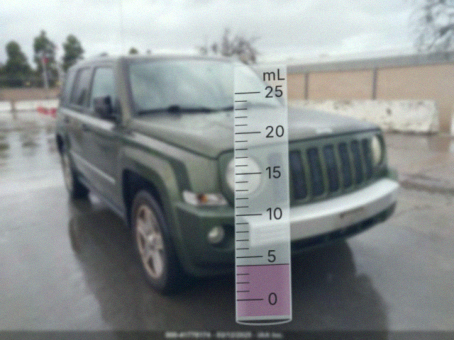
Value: 4
